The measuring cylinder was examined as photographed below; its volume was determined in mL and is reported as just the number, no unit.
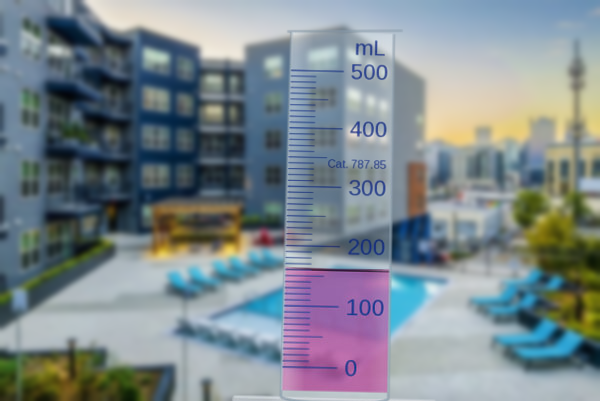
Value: 160
